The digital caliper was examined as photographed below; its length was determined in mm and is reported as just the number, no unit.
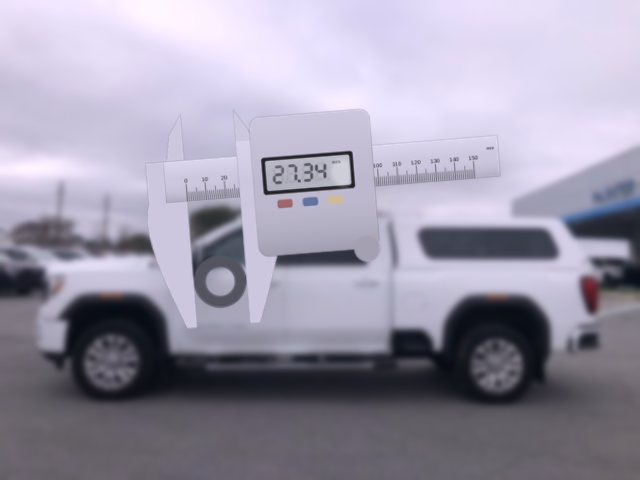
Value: 27.34
